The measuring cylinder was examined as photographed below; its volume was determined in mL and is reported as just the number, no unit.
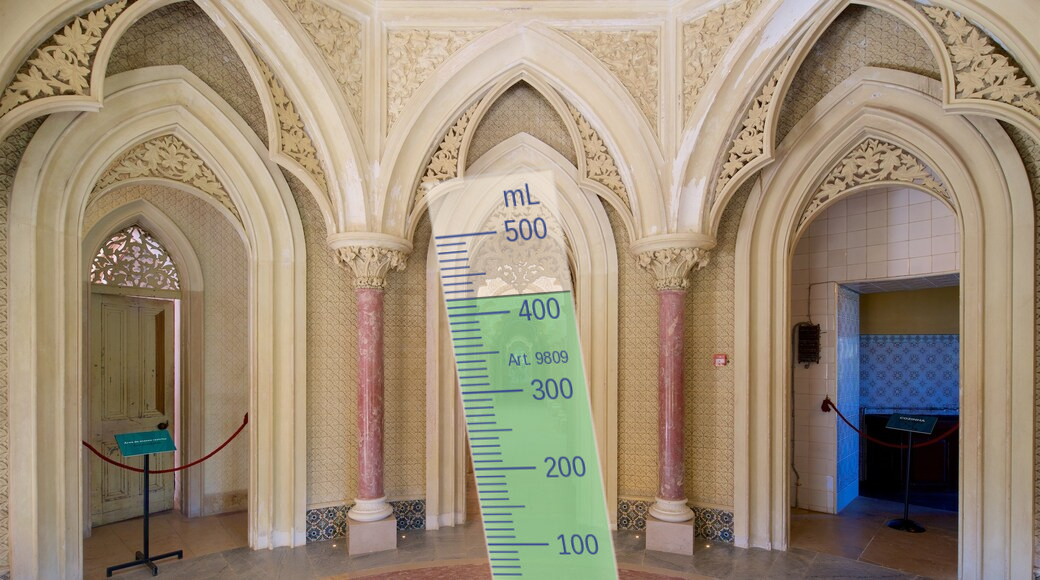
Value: 420
